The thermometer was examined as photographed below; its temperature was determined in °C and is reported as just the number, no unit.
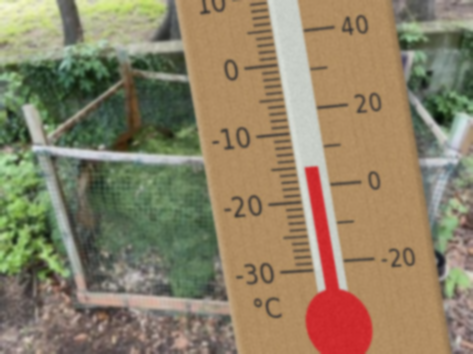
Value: -15
